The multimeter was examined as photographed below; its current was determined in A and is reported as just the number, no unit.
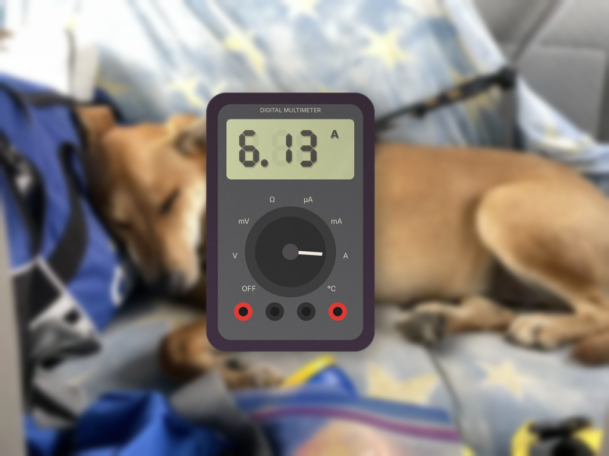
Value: 6.13
